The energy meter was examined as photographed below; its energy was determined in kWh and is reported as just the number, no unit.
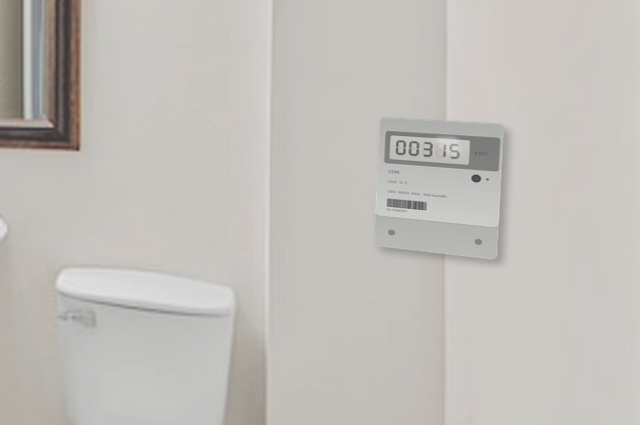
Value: 315
